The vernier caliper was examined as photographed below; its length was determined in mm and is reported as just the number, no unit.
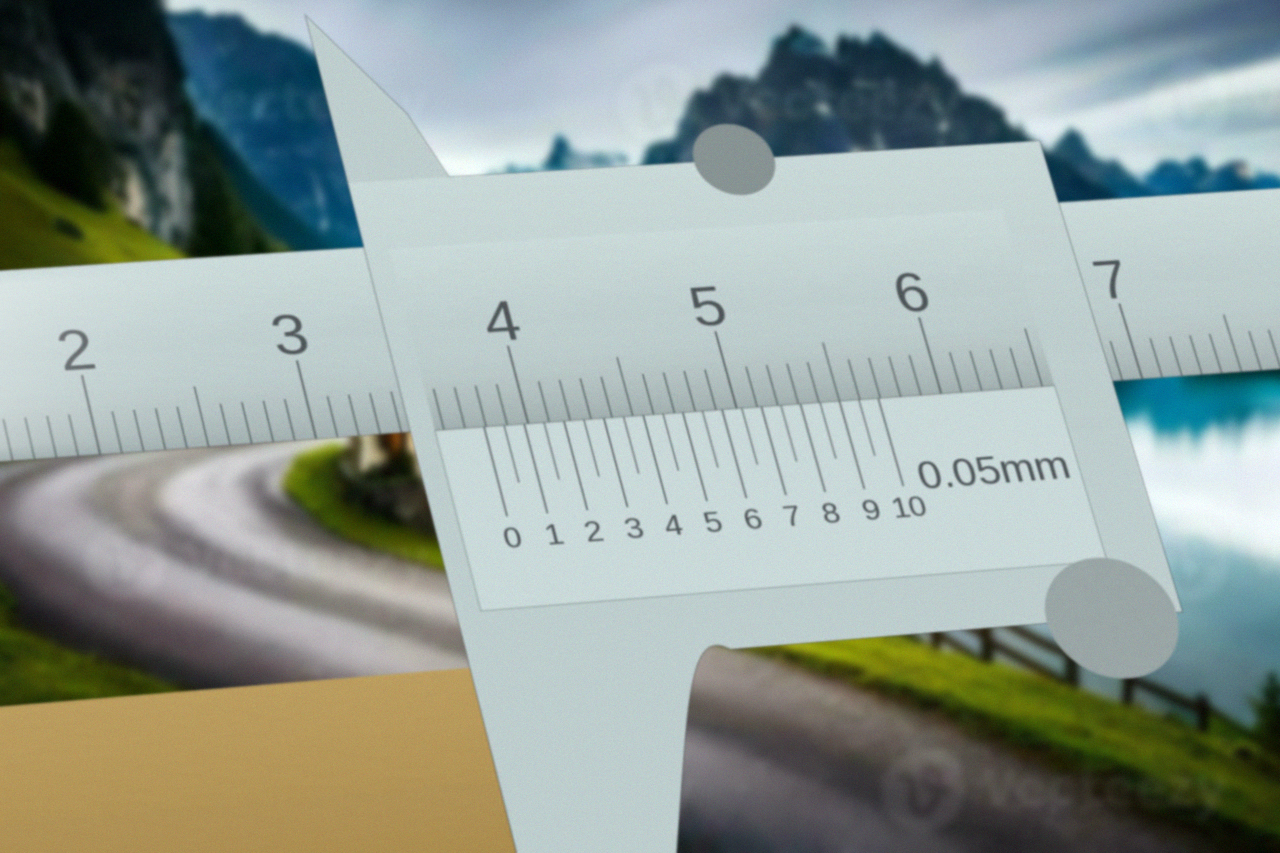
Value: 37.9
